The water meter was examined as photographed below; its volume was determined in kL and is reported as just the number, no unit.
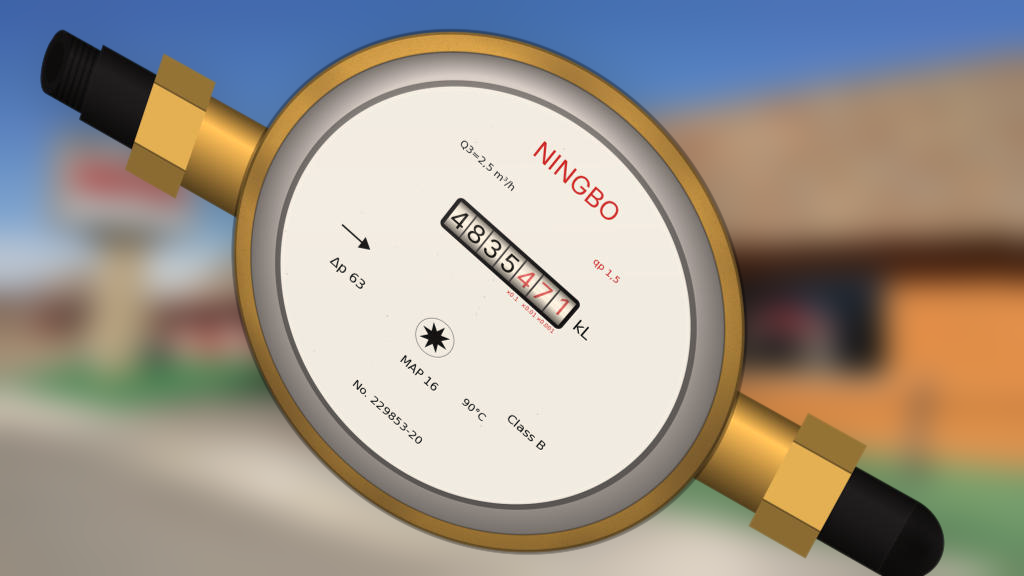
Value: 4835.471
